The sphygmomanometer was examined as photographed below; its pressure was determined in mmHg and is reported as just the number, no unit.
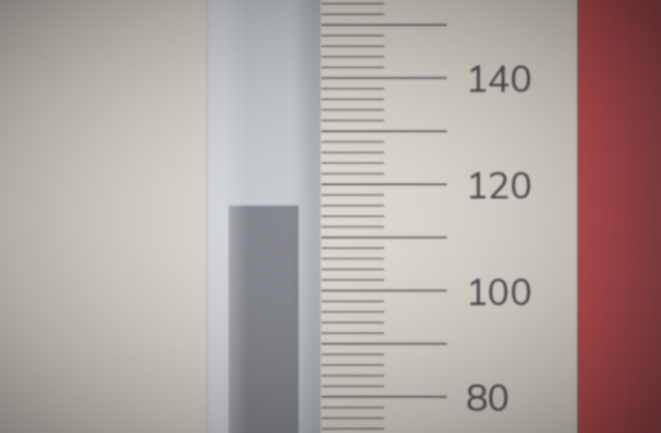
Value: 116
